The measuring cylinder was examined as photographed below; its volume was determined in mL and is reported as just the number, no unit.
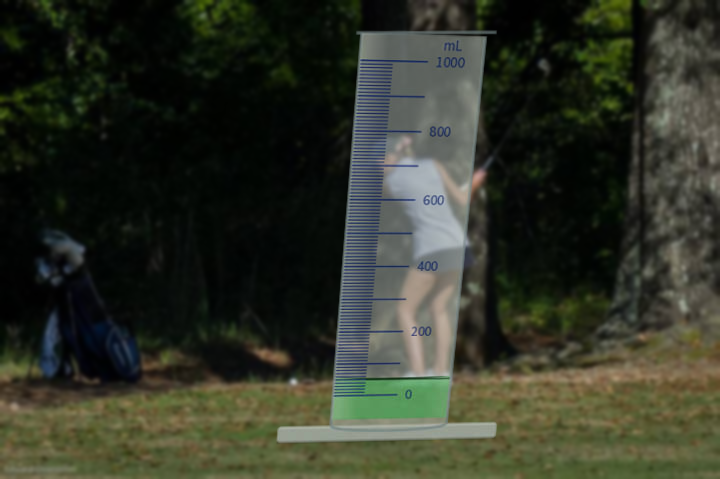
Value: 50
